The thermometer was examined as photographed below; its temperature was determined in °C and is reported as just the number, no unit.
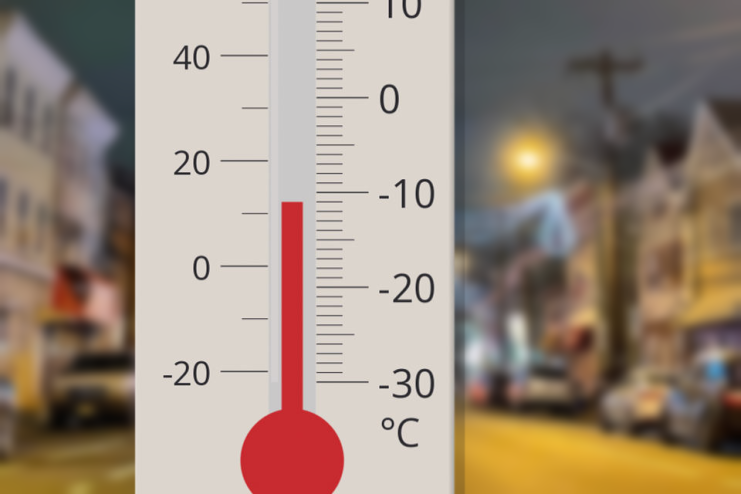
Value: -11
